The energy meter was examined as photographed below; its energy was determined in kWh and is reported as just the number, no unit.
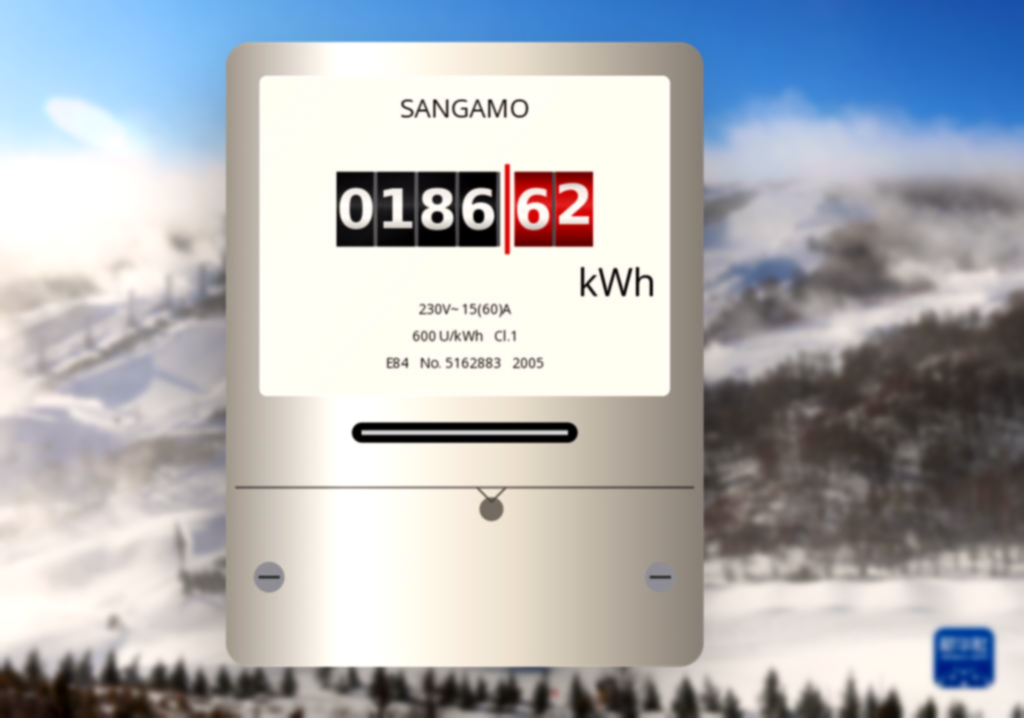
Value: 186.62
